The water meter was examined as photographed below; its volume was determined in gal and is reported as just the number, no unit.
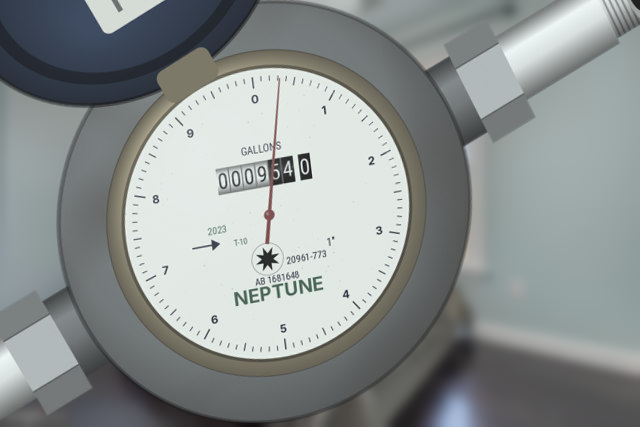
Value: 9540.3
